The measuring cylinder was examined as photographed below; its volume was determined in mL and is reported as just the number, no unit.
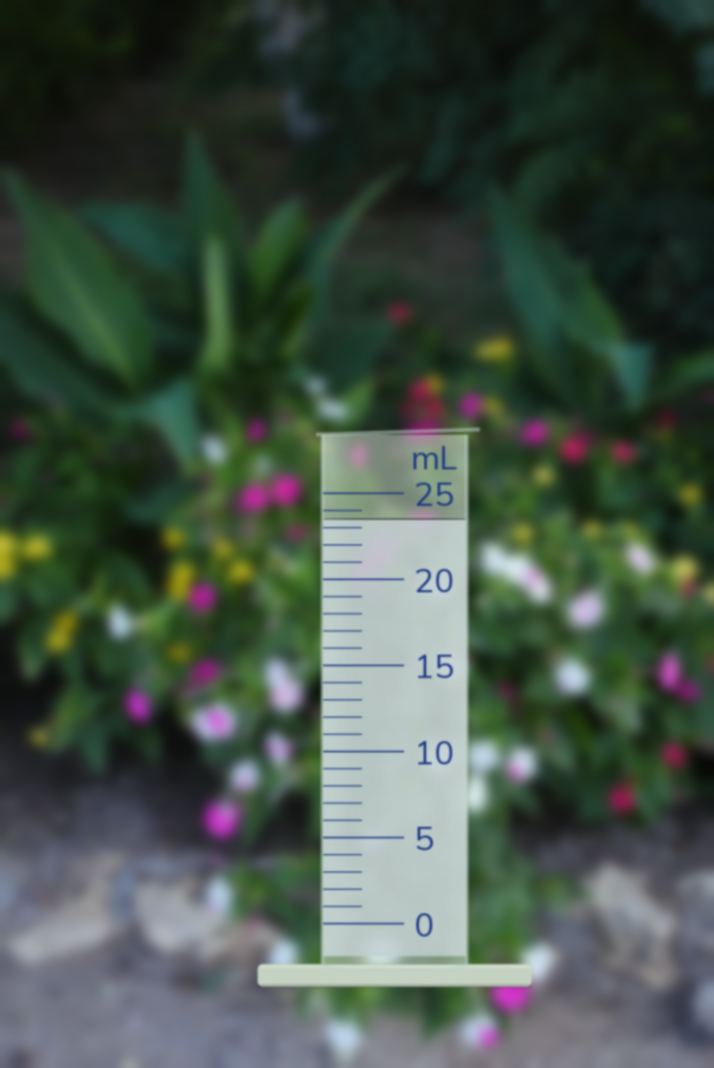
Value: 23.5
